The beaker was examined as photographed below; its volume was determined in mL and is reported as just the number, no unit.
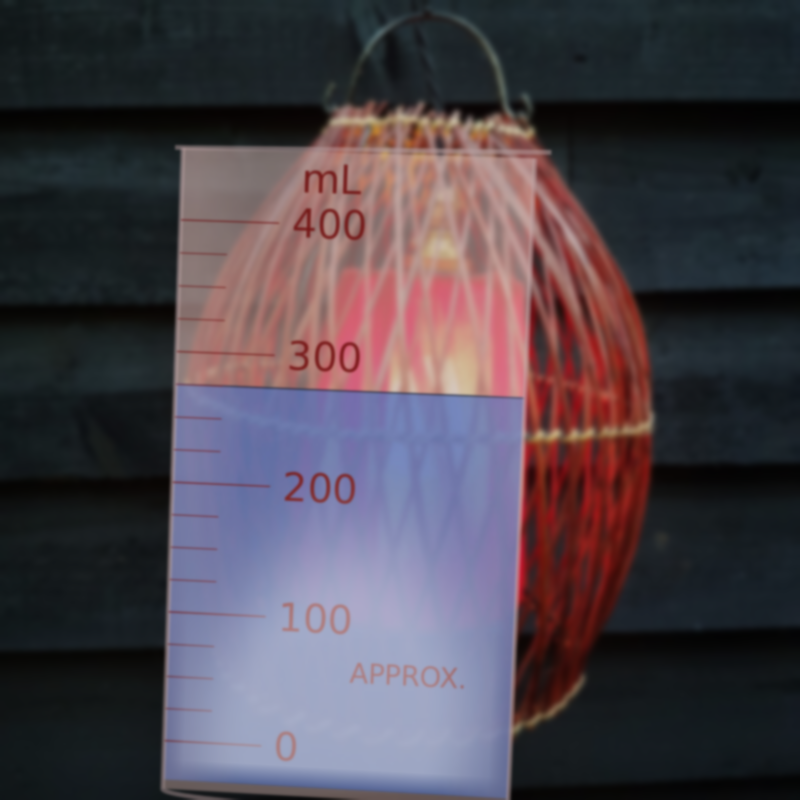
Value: 275
